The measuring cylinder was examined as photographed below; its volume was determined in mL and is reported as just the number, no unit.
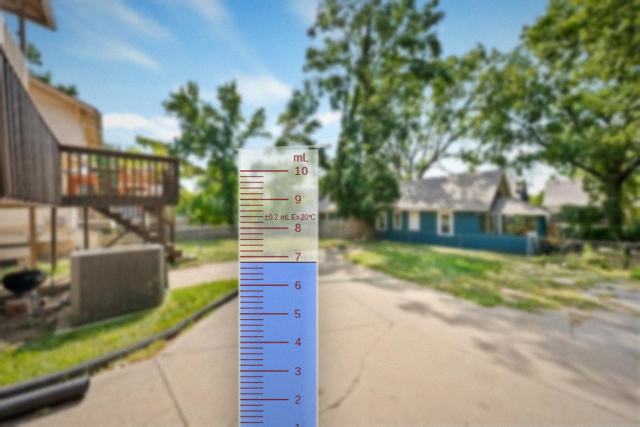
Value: 6.8
